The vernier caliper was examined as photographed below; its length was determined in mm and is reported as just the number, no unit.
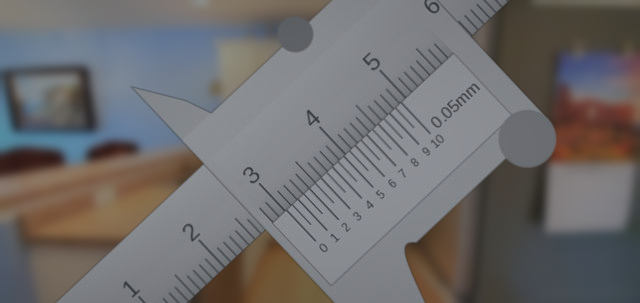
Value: 30.2
